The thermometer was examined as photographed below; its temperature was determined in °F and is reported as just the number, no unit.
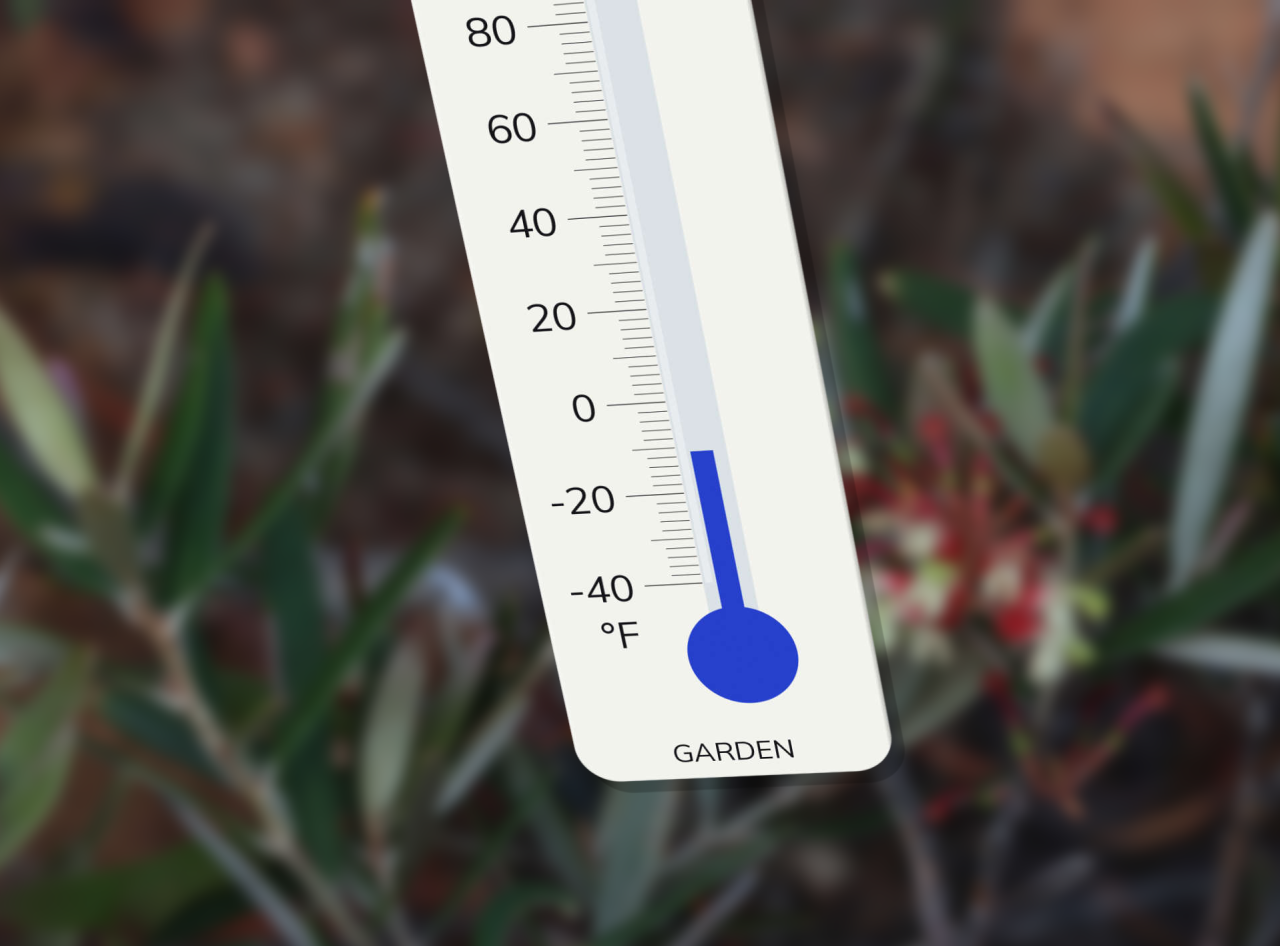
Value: -11
